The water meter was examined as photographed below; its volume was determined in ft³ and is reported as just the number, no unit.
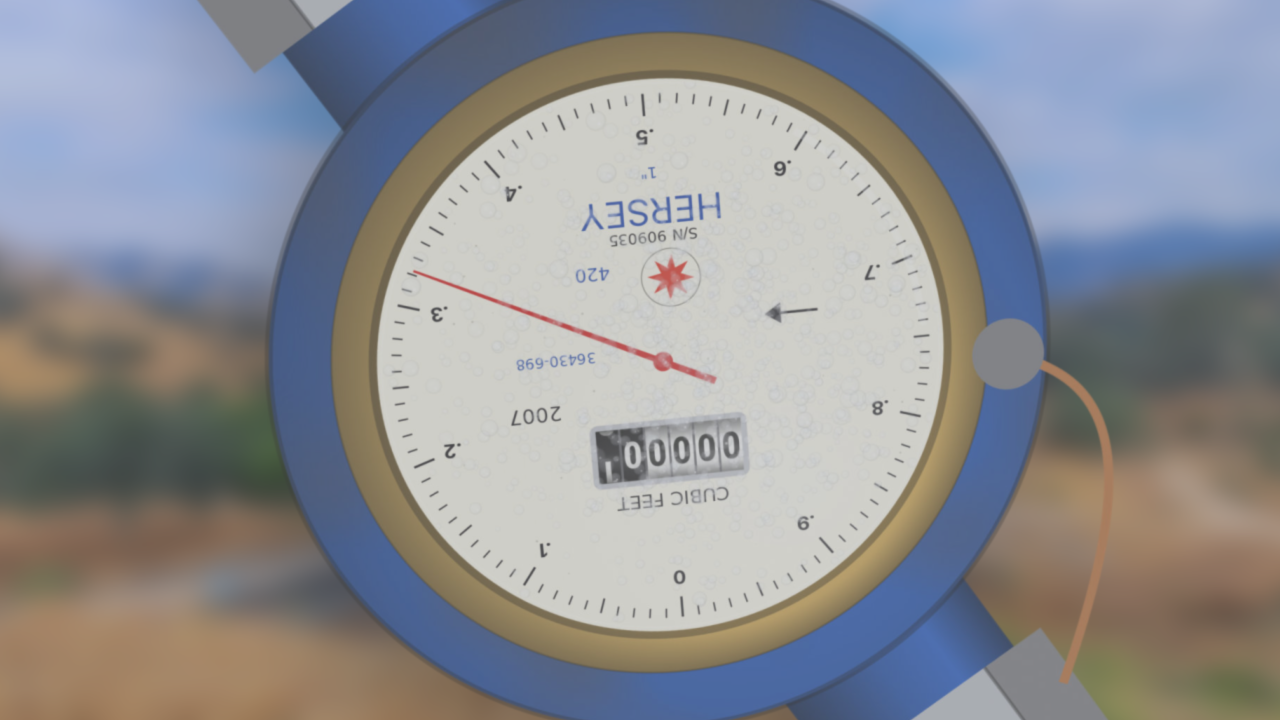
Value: 1.32
